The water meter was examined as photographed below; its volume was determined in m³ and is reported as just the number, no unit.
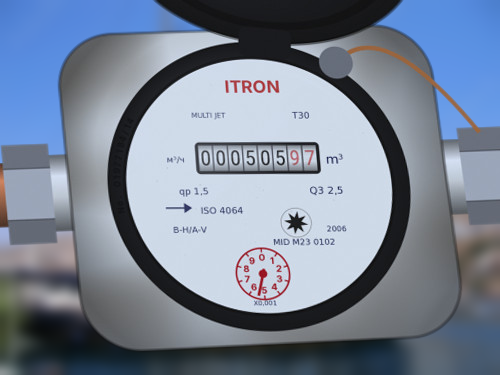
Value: 505.975
